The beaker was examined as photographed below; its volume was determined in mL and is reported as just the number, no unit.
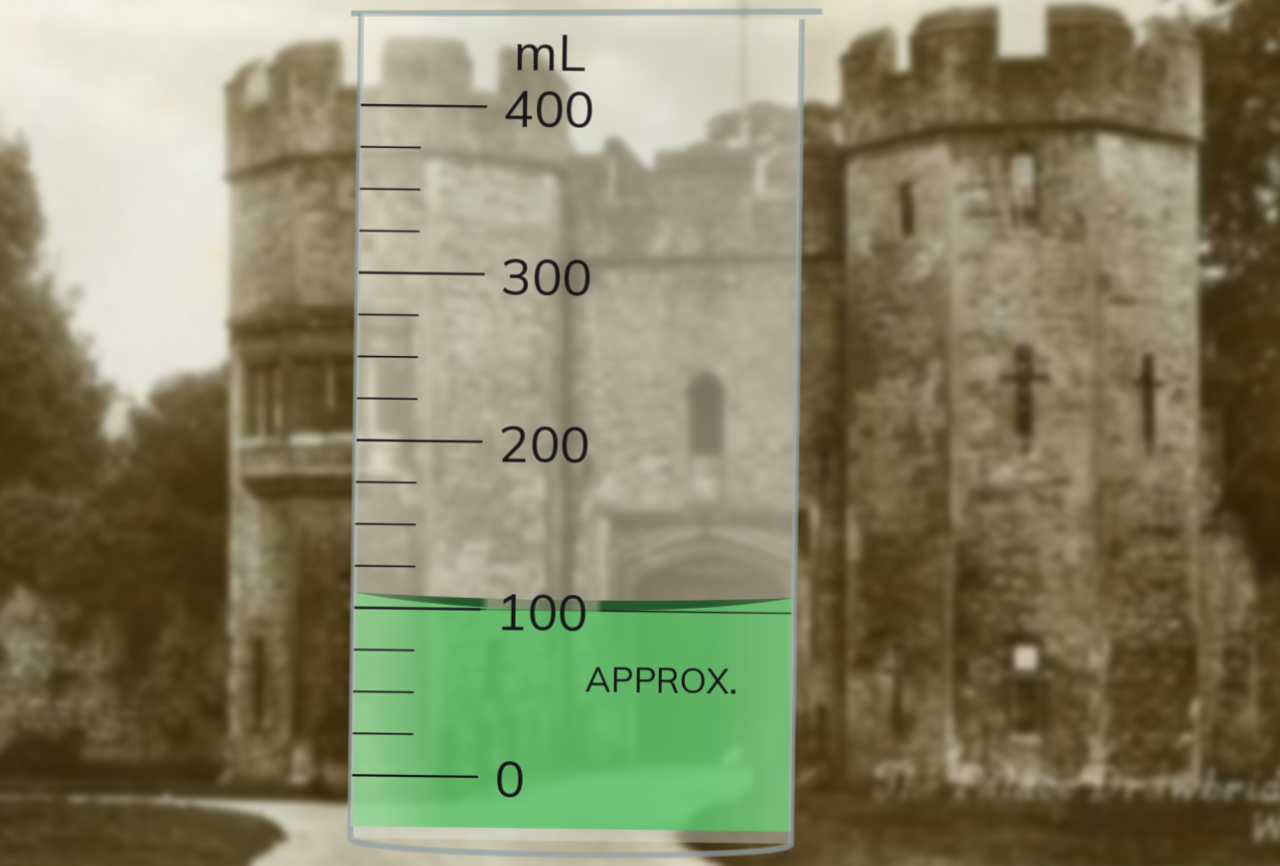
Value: 100
